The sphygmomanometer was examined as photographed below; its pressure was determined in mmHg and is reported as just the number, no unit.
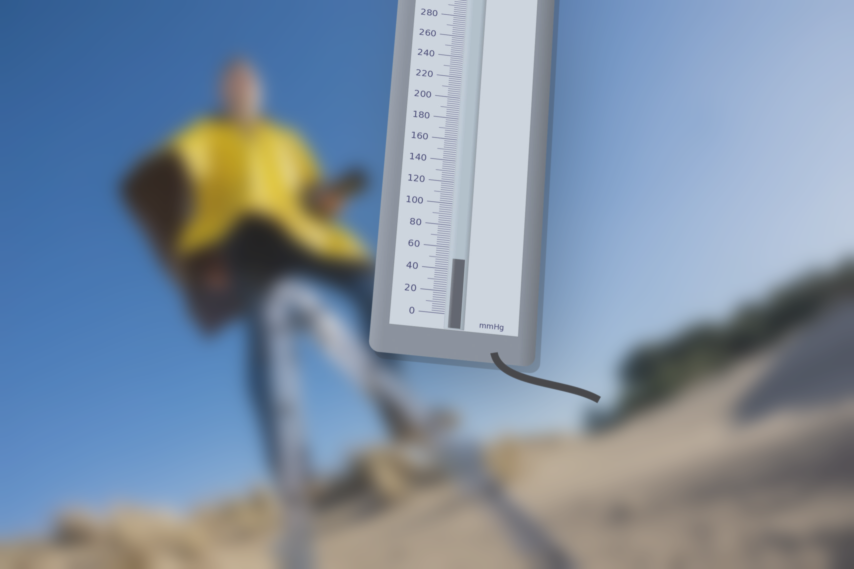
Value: 50
